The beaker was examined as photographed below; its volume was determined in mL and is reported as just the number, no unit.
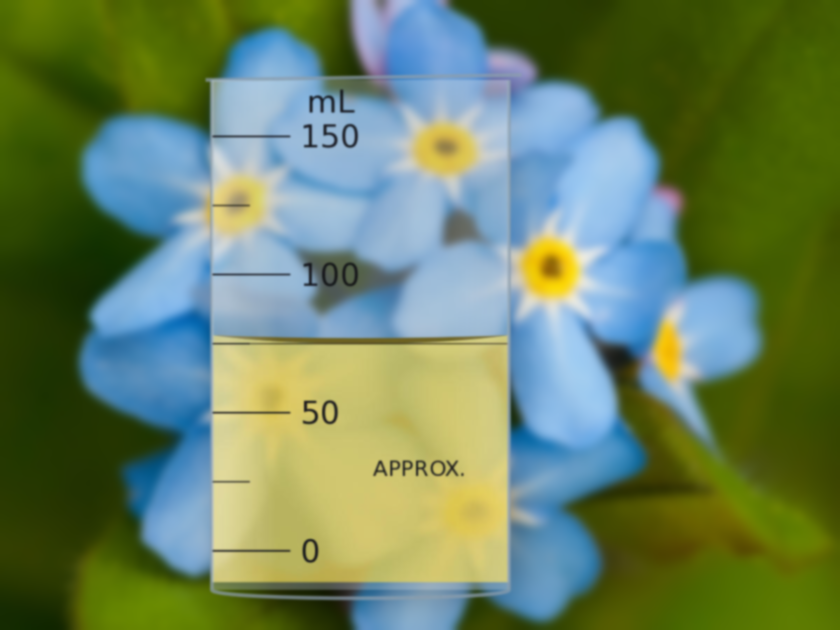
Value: 75
